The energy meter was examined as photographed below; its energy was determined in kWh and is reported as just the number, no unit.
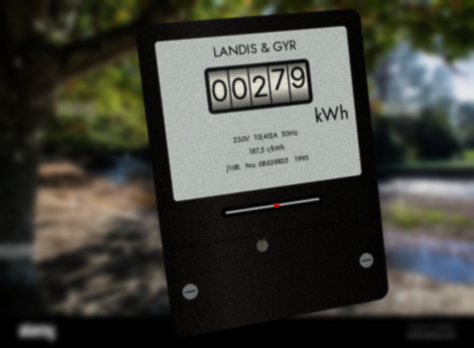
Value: 279
